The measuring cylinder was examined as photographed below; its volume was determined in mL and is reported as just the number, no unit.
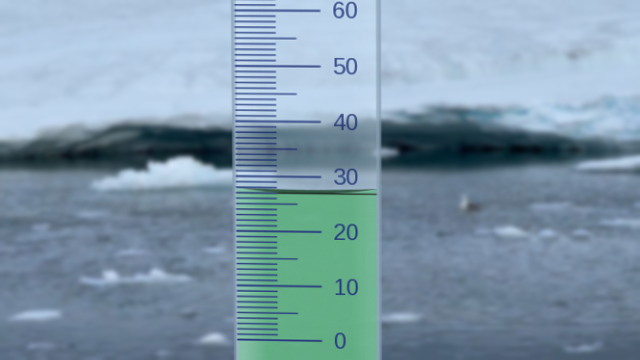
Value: 27
